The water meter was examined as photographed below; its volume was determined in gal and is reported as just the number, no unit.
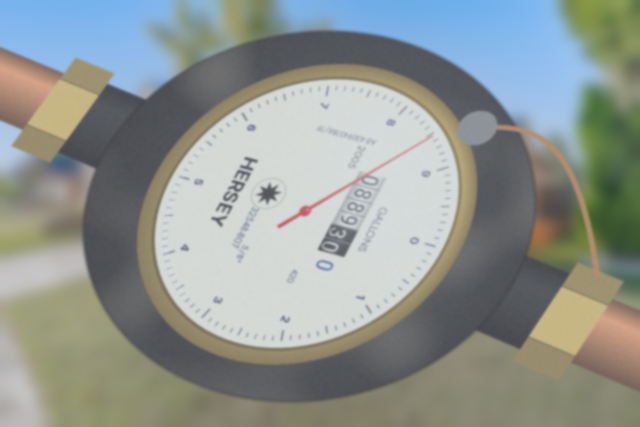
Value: 889298.5
